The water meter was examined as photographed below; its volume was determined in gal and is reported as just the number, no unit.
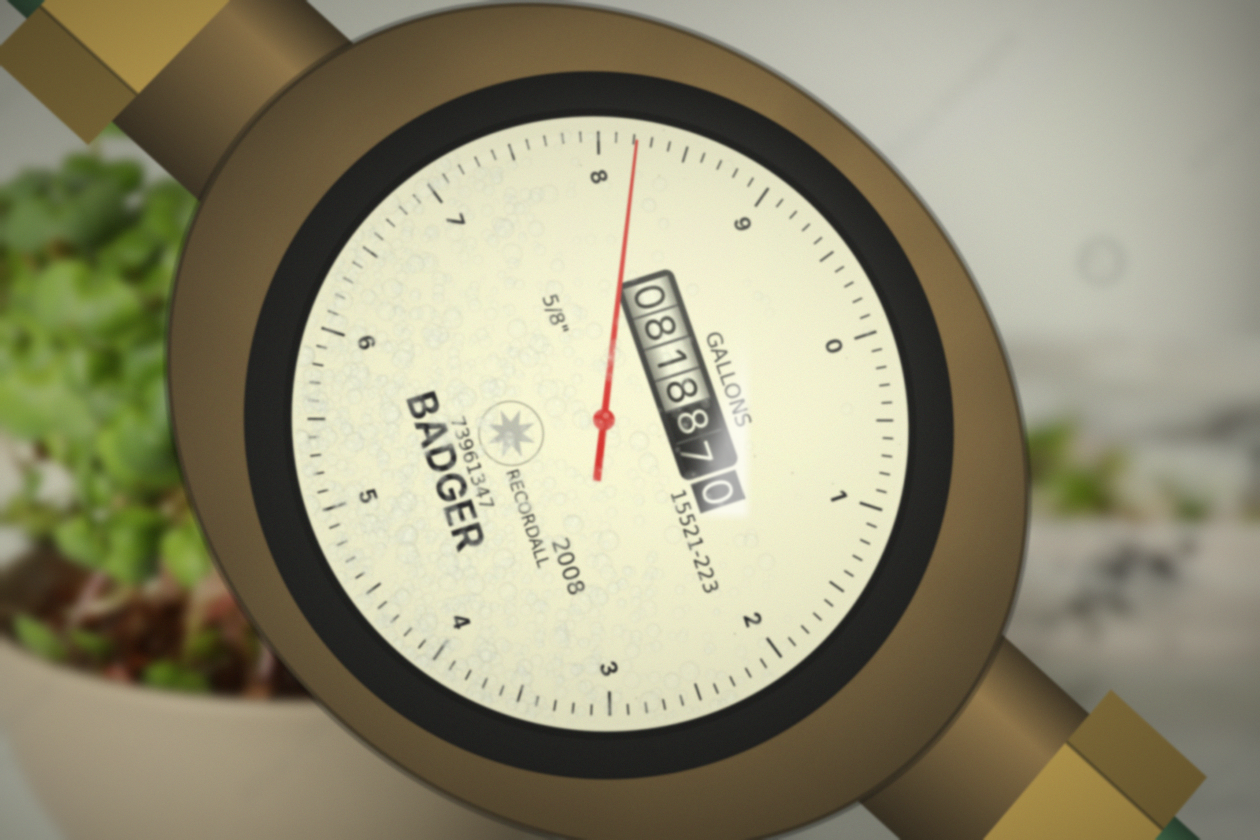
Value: 818868.2
